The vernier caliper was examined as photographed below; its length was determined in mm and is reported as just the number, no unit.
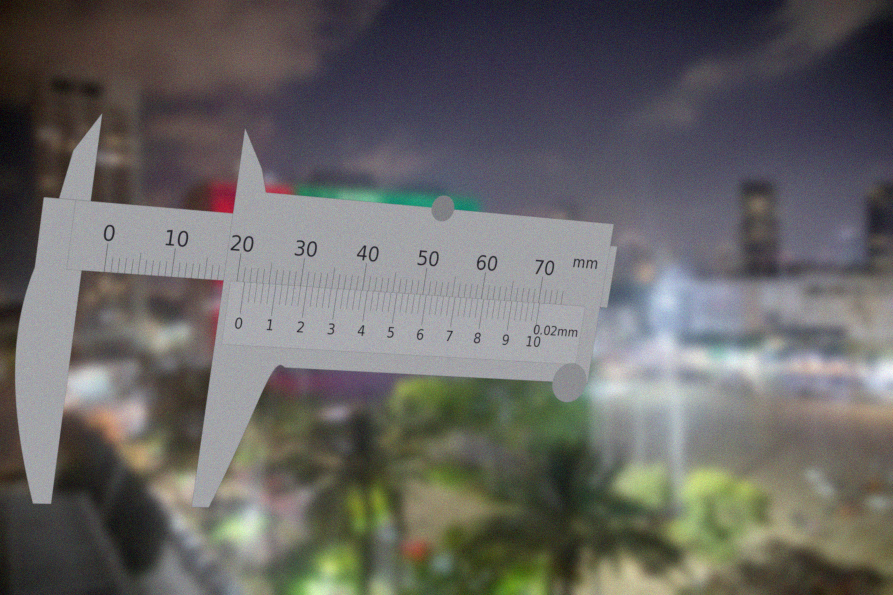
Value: 21.2
